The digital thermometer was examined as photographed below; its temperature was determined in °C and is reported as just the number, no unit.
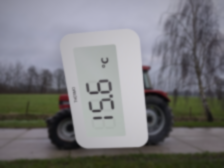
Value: 15.6
